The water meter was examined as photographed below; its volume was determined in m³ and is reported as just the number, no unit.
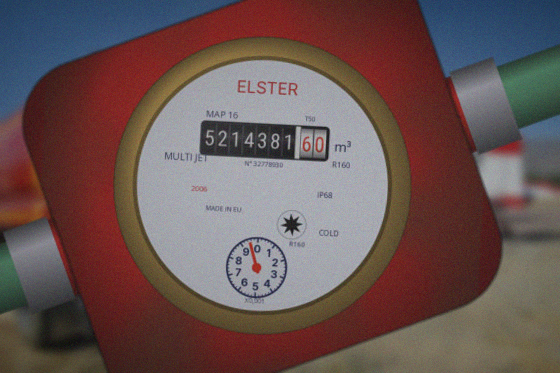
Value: 5214381.599
